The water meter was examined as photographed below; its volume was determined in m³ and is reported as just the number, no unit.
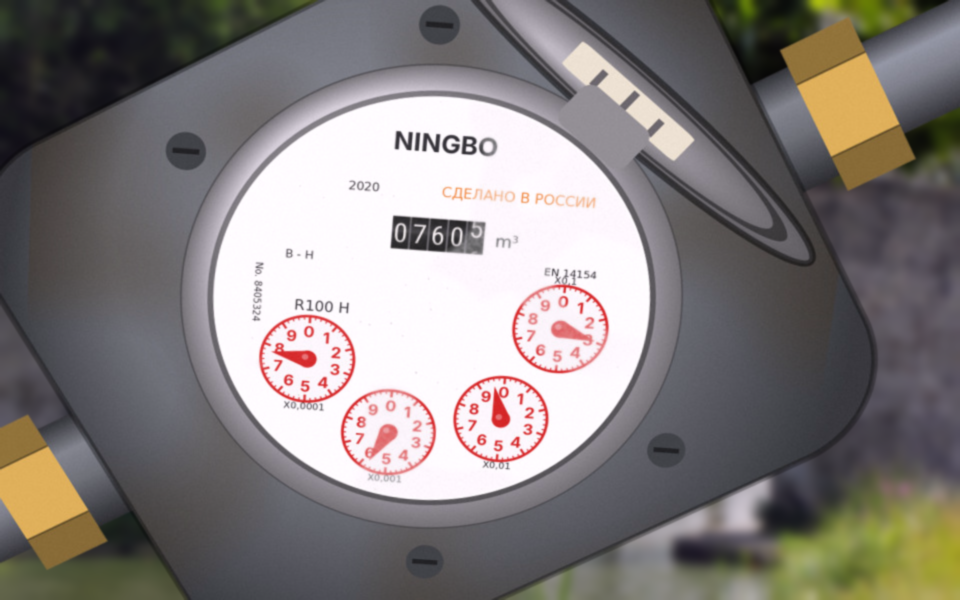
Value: 7605.2957
